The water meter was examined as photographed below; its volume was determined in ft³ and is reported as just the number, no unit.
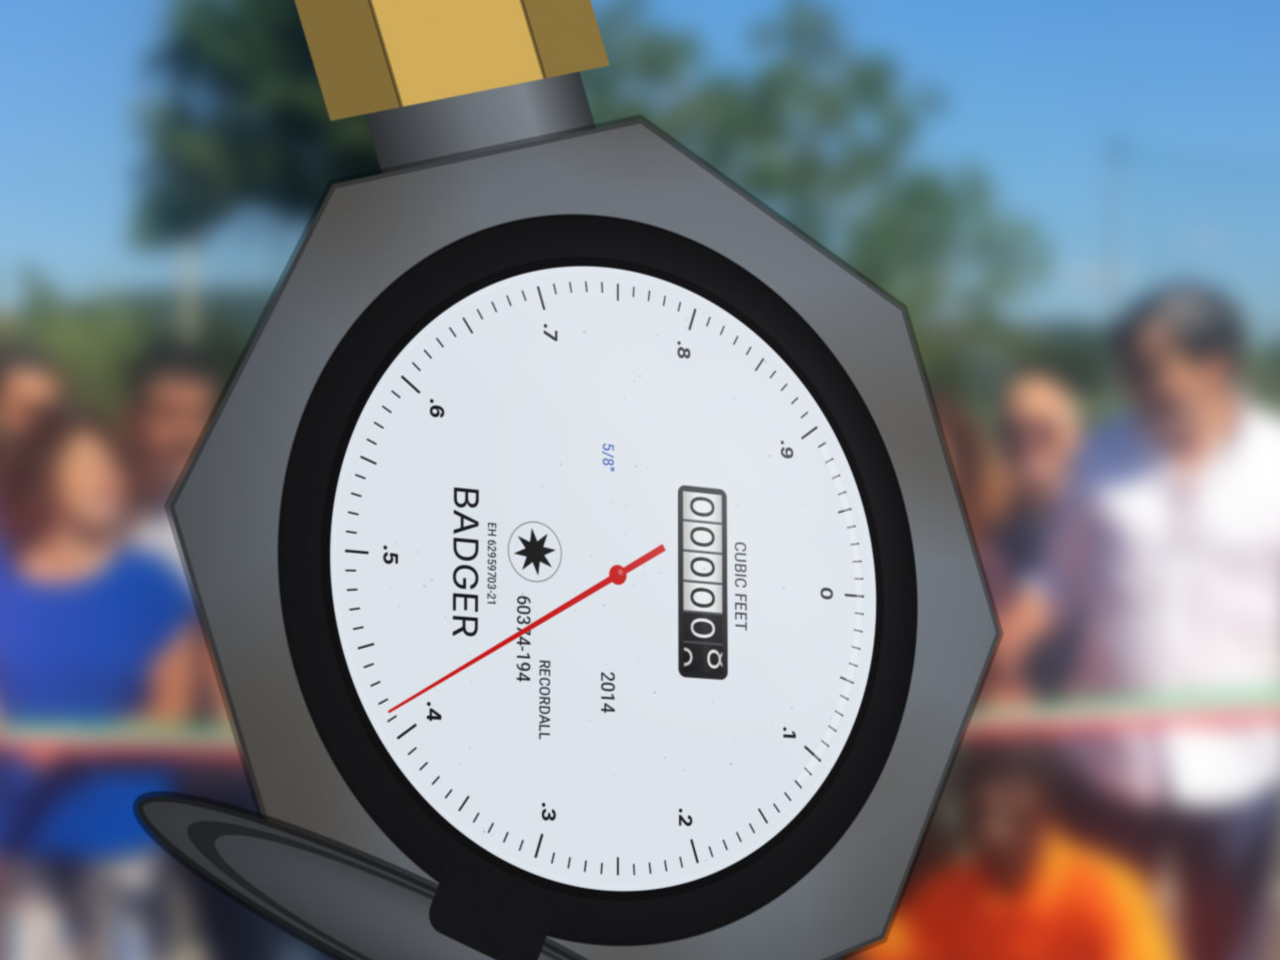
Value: 8.41
